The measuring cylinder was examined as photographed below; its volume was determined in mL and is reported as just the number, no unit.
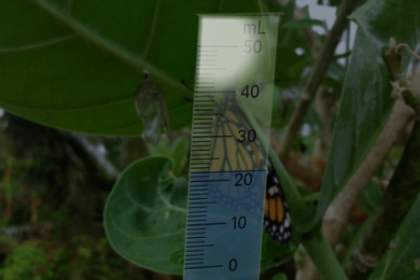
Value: 22
